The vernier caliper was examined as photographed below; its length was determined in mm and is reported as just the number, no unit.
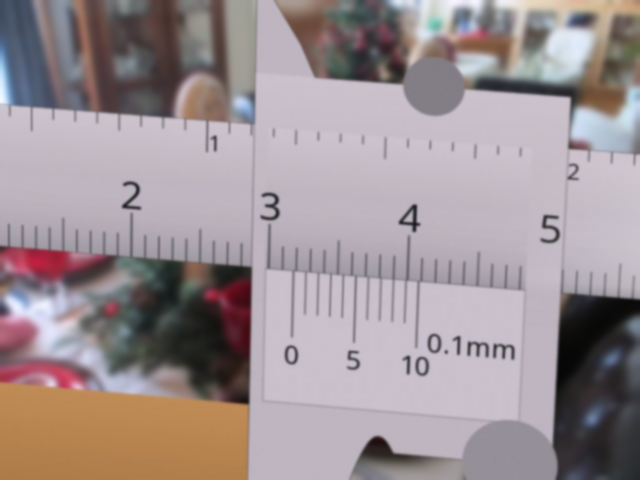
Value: 31.8
